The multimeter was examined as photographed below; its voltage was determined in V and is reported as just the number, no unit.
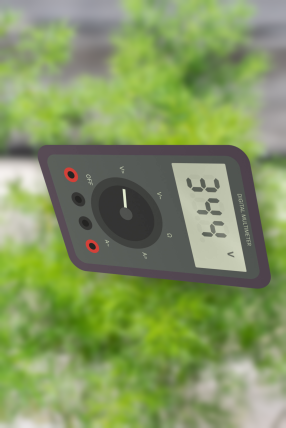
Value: 344
